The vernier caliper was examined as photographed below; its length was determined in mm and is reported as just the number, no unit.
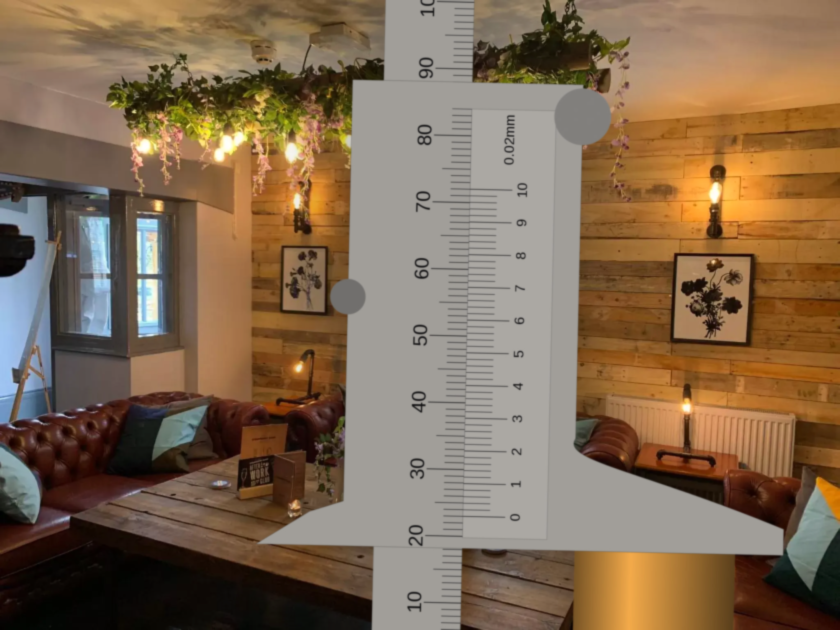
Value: 23.0
